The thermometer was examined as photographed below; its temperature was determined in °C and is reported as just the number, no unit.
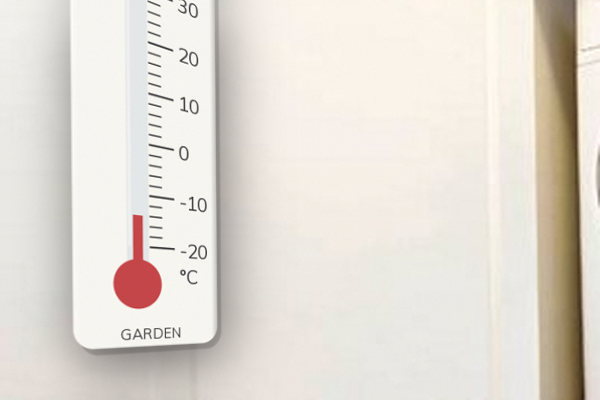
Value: -14
